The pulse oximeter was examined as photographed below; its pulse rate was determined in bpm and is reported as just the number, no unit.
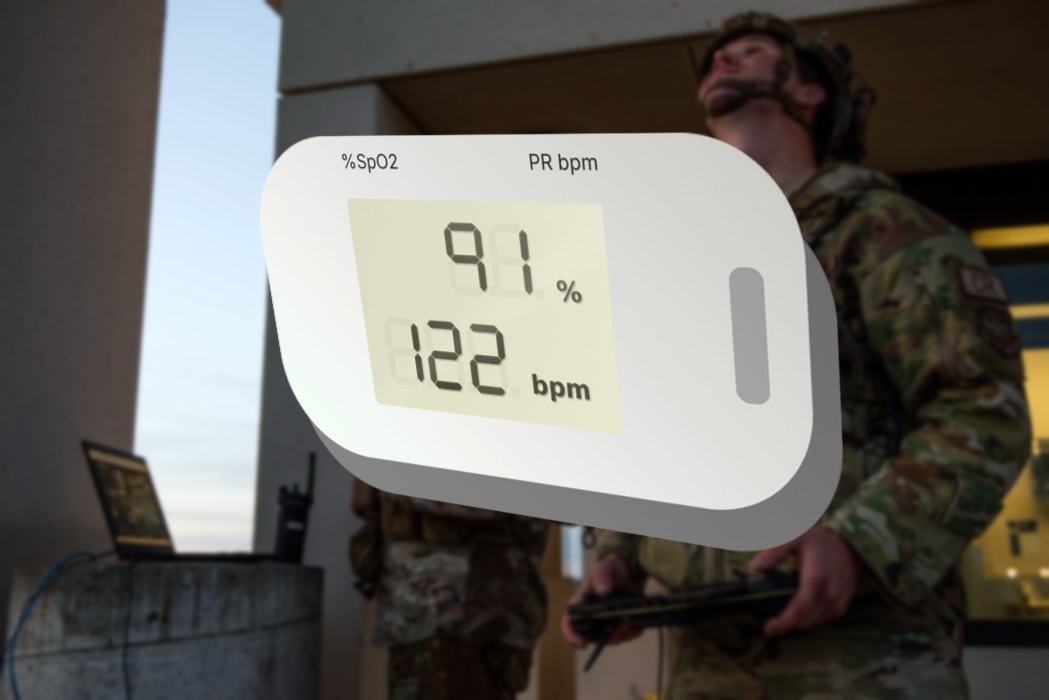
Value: 122
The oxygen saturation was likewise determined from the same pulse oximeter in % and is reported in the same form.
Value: 91
